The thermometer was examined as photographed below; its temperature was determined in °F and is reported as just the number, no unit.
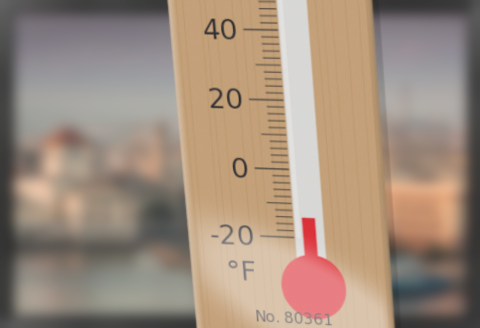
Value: -14
